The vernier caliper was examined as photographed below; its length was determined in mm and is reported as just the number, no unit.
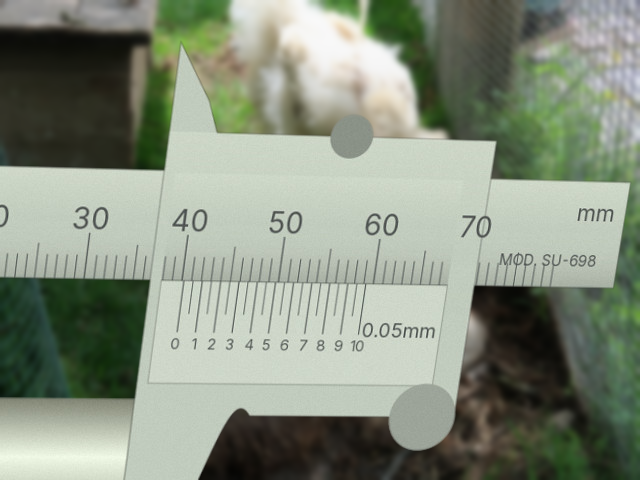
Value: 40.2
